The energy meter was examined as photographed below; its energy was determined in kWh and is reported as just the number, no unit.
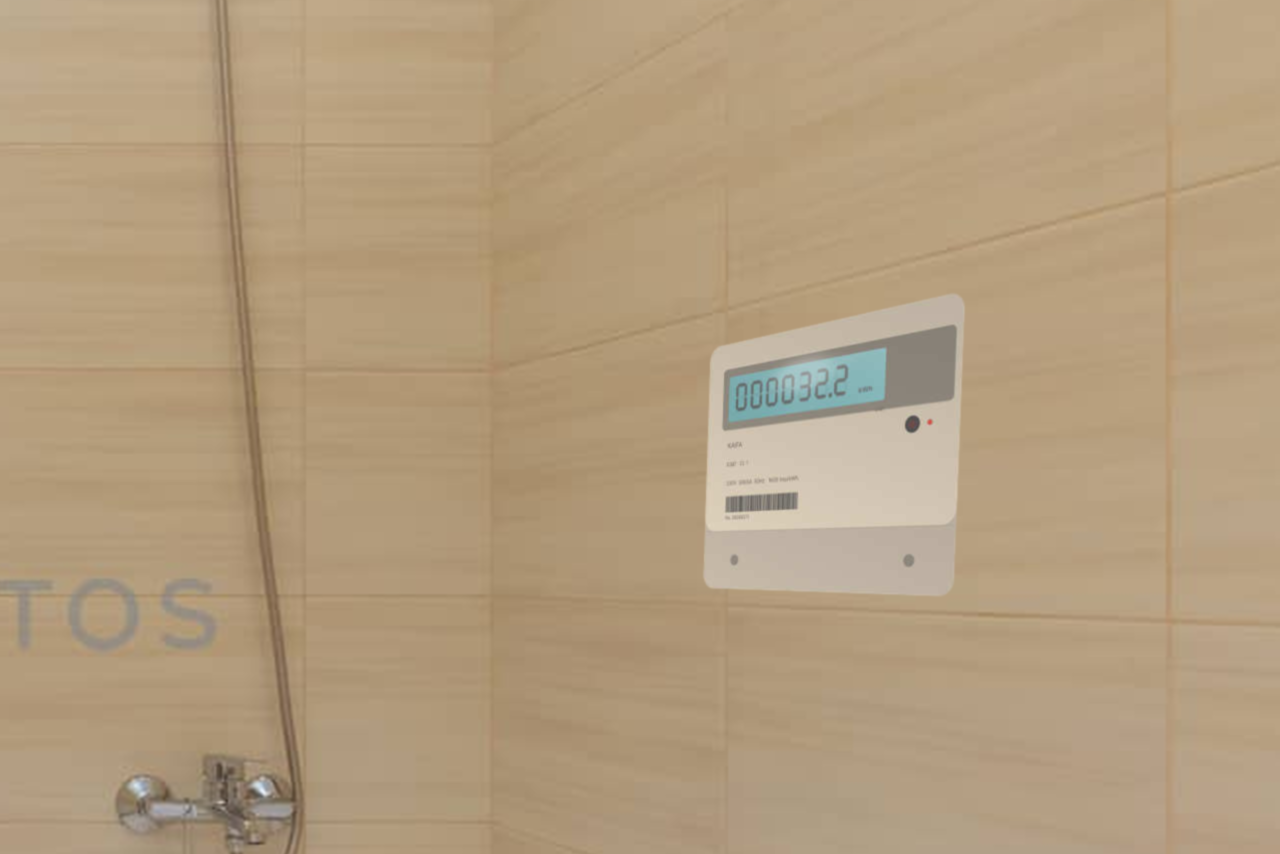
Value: 32.2
